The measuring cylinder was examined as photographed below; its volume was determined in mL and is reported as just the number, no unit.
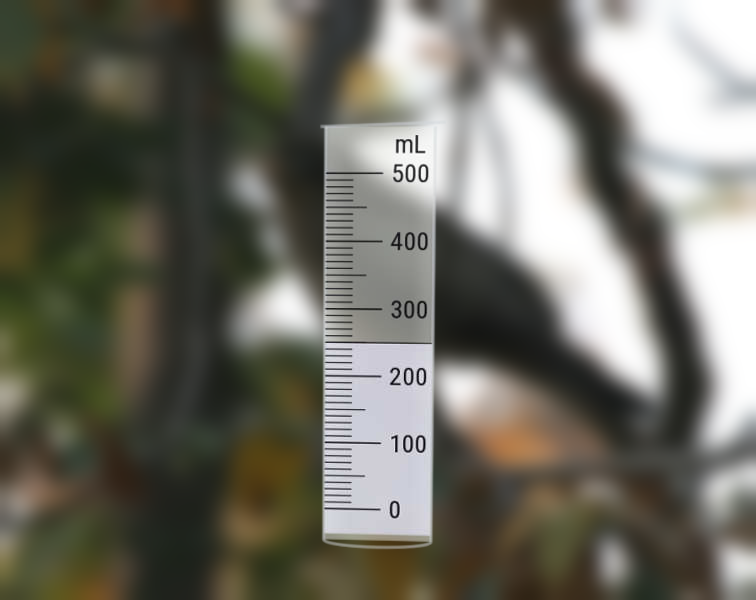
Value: 250
